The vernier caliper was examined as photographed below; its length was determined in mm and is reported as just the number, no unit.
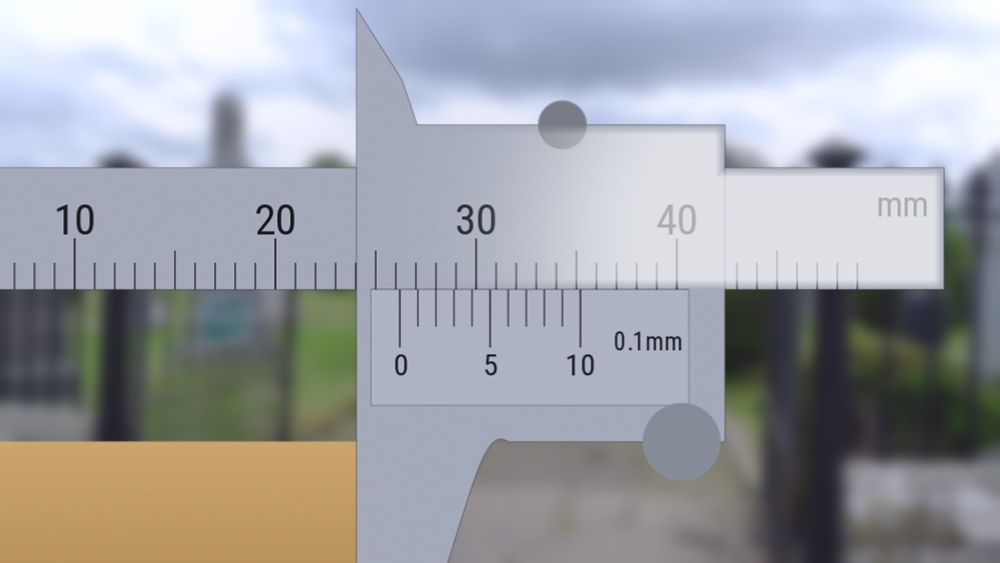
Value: 26.2
